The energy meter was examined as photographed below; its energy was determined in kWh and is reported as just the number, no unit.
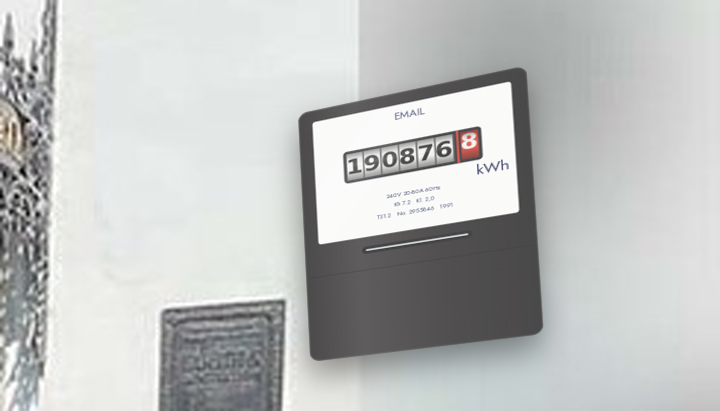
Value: 190876.8
